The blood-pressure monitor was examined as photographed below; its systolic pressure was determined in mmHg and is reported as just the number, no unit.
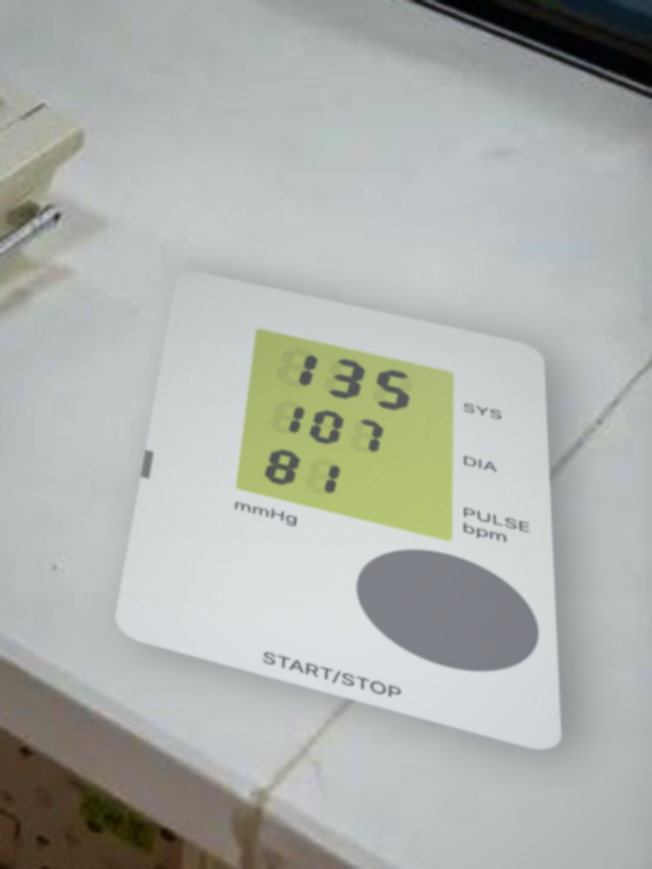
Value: 135
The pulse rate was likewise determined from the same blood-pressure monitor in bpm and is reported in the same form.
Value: 81
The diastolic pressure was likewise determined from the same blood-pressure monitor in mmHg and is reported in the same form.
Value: 107
